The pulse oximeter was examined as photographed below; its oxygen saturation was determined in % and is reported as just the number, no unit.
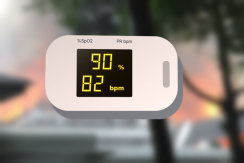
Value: 90
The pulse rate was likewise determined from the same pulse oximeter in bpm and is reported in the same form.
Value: 82
